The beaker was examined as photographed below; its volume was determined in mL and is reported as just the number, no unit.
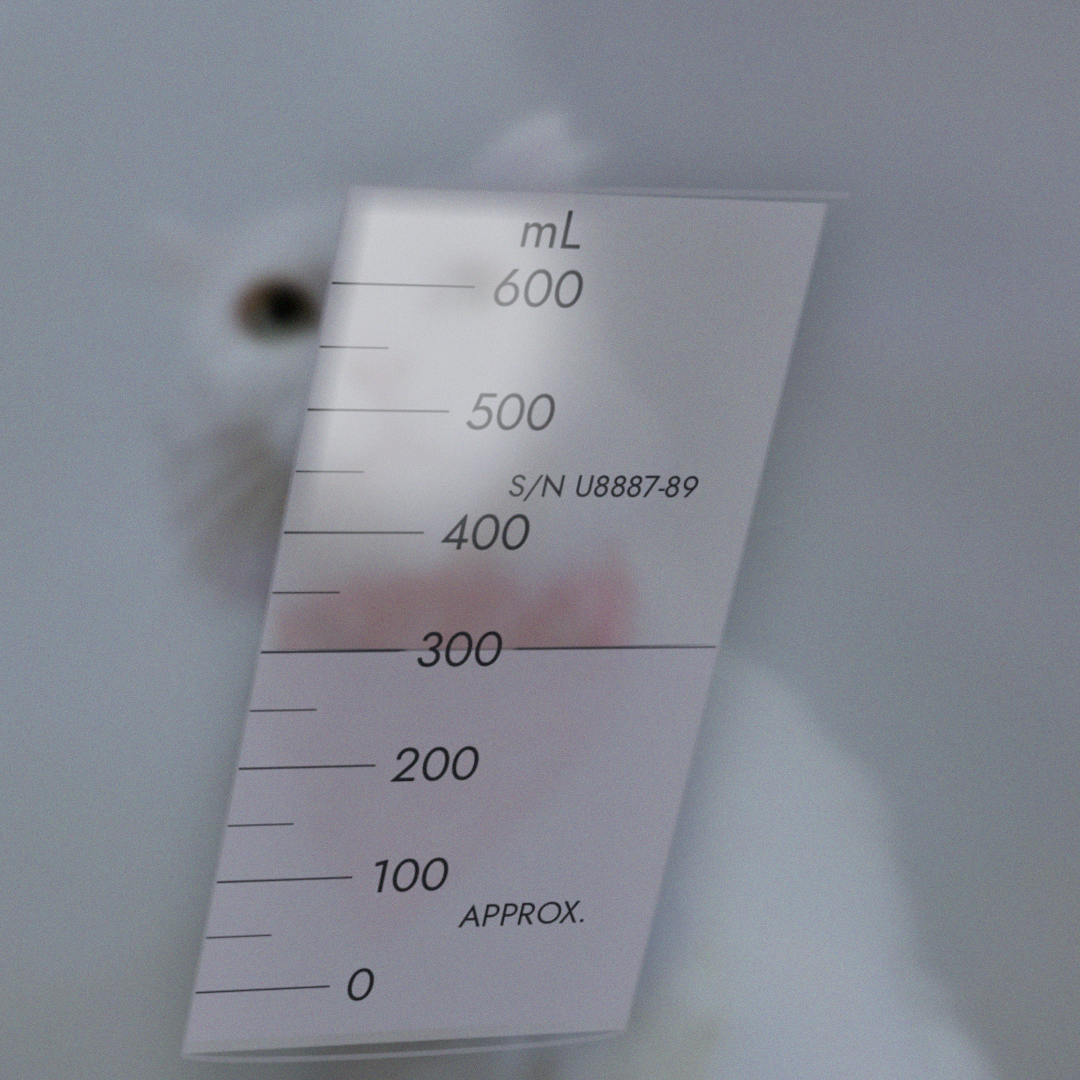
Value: 300
